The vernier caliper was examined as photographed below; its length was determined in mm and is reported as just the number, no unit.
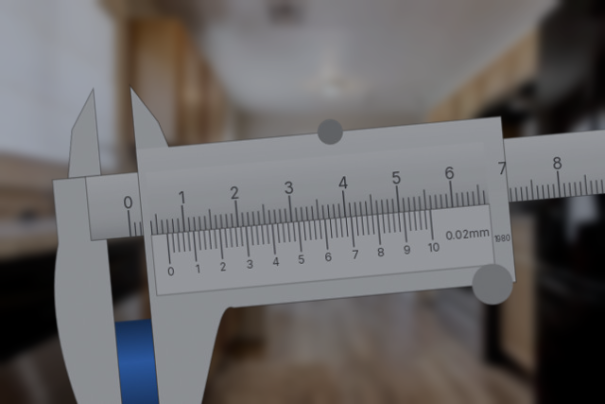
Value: 6.8
